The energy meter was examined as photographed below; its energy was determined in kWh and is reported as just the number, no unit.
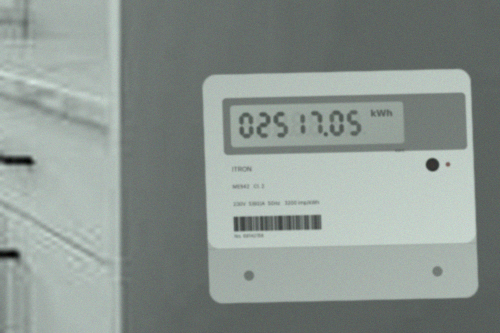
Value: 2517.05
